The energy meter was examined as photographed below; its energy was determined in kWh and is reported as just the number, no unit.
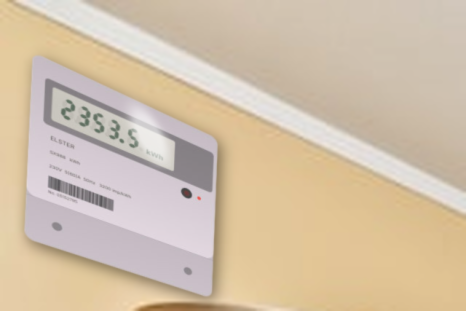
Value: 2353.5
